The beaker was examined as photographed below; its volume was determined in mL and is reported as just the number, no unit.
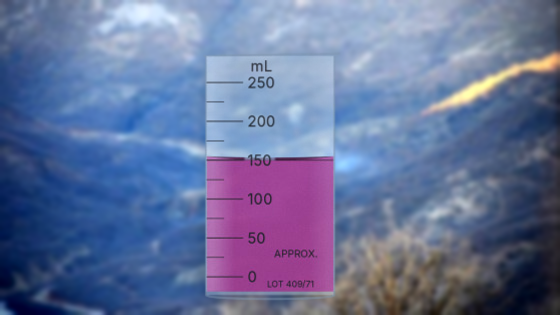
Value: 150
